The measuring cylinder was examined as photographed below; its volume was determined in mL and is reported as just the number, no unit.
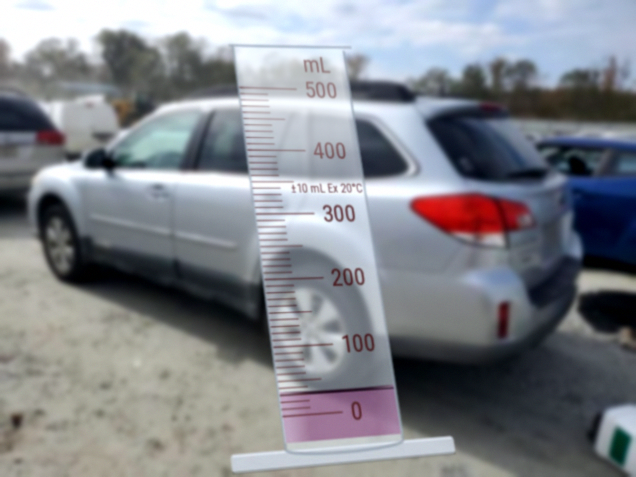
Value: 30
